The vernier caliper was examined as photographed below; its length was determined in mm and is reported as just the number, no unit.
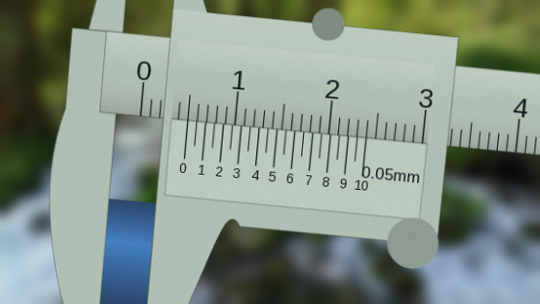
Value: 5.0
